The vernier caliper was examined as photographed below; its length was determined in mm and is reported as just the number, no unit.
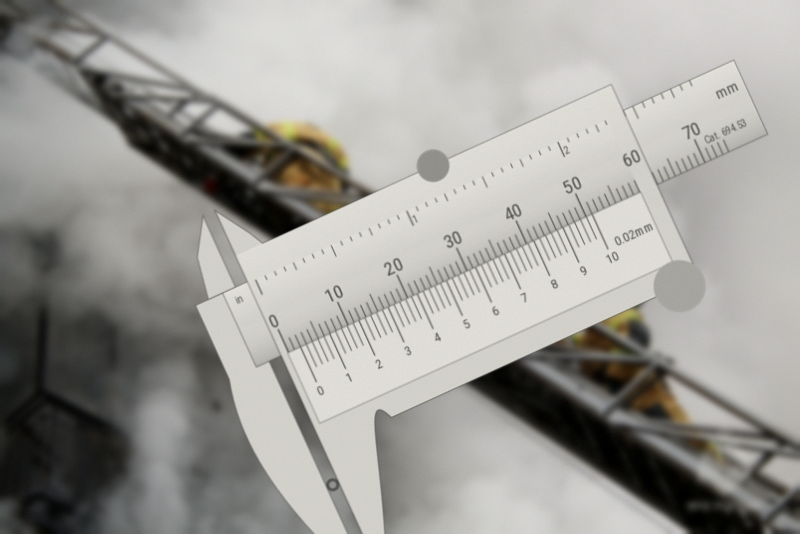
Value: 2.0
